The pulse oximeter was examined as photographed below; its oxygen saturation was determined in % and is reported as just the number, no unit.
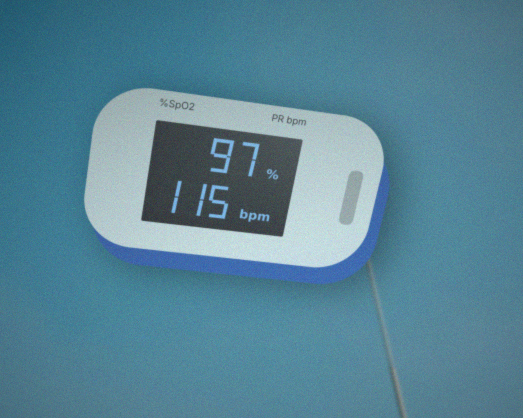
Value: 97
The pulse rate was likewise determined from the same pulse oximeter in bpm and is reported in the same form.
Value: 115
